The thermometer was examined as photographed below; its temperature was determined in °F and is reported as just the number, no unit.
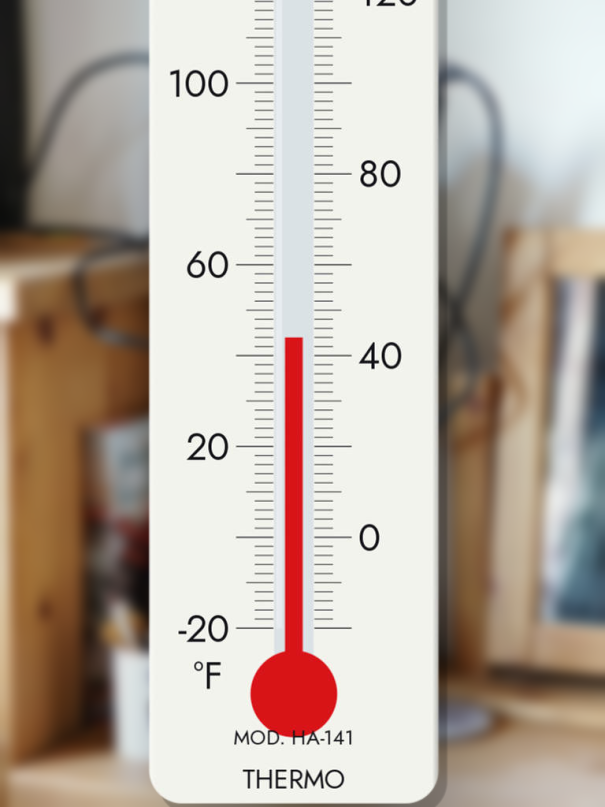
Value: 44
